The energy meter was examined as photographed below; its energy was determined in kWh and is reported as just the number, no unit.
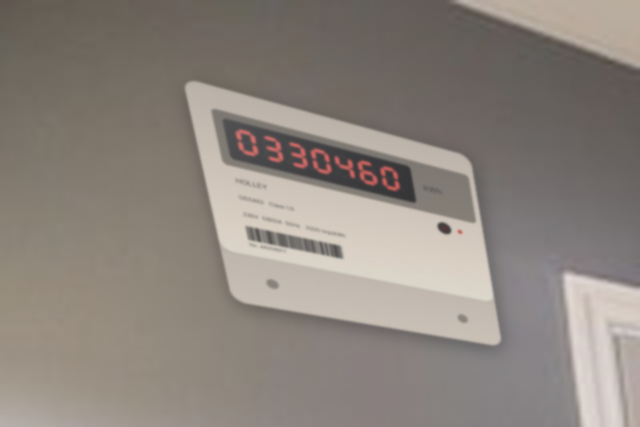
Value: 330460
